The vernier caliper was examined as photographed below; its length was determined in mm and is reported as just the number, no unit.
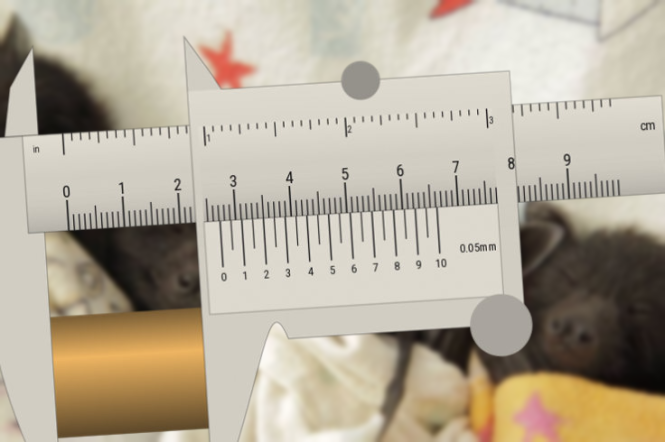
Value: 27.2
